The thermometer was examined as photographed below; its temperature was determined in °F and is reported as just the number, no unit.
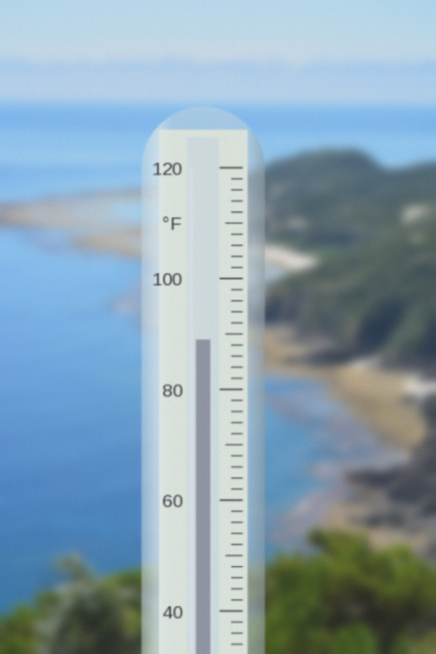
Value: 89
